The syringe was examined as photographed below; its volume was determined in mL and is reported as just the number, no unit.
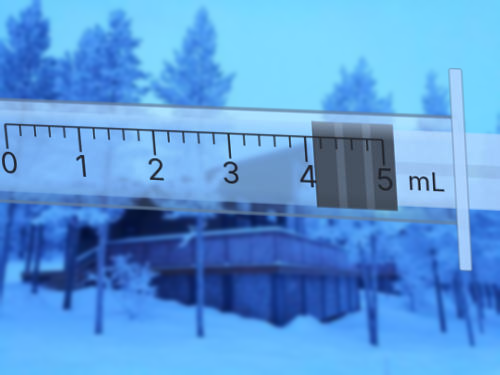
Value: 4.1
